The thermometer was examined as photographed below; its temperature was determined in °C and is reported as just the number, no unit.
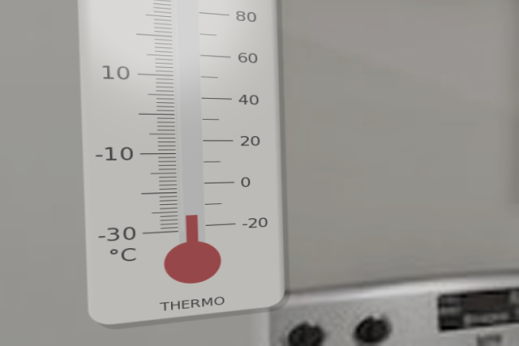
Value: -26
